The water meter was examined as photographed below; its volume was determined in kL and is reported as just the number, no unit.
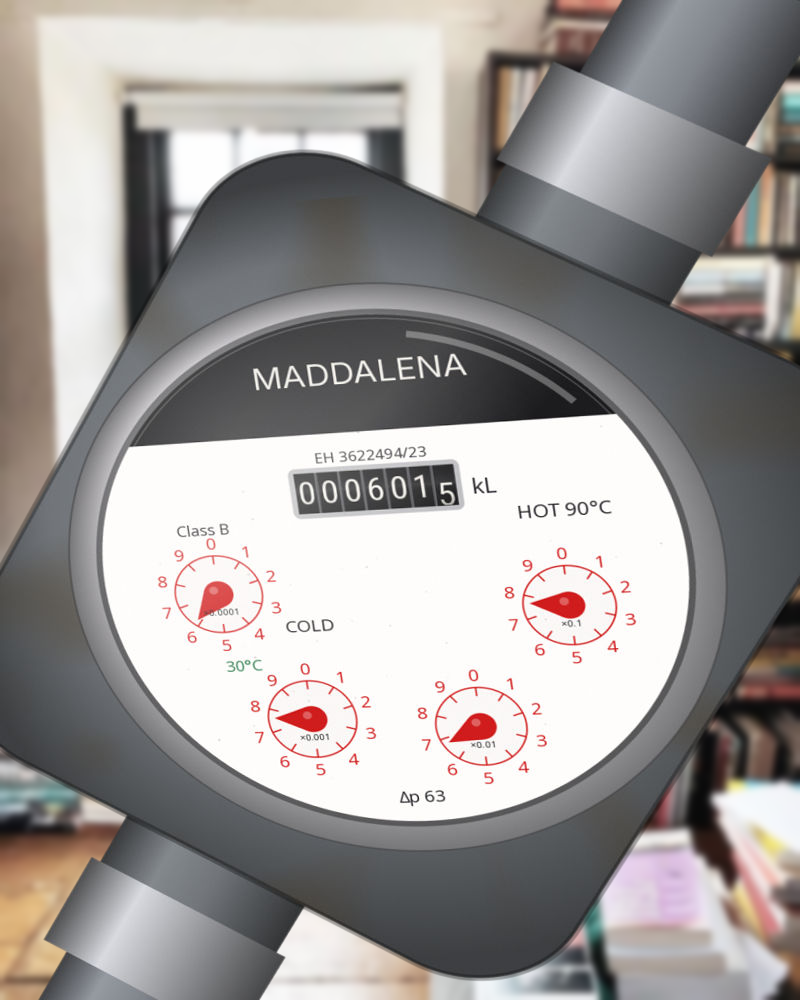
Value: 6014.7676
